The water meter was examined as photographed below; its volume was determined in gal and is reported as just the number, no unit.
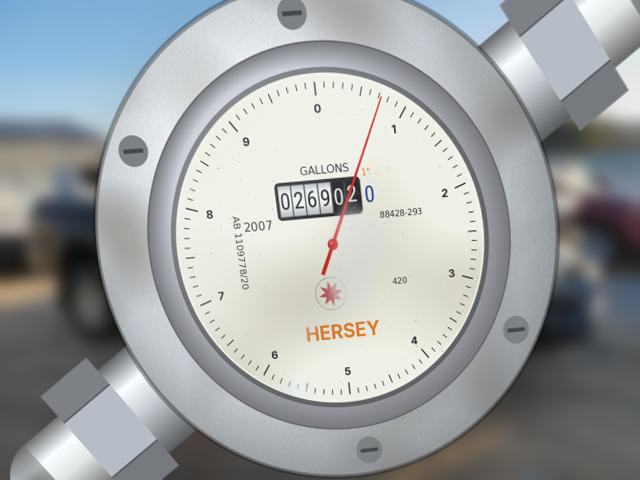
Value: 269020.7
